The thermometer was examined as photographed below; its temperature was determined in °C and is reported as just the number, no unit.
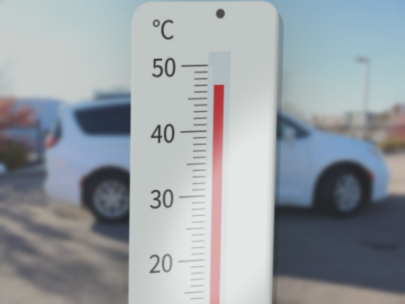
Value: 47
